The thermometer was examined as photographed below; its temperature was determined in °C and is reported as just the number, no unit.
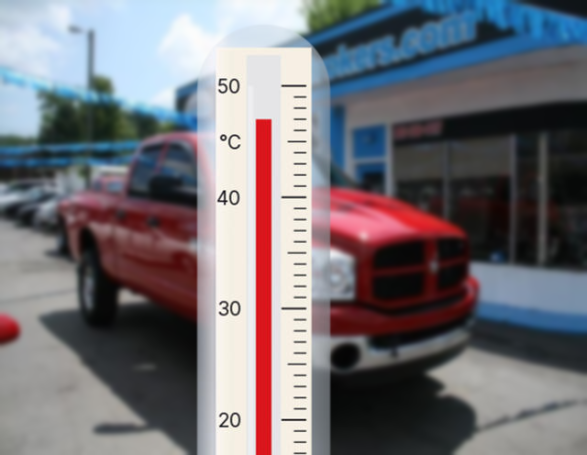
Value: 47
